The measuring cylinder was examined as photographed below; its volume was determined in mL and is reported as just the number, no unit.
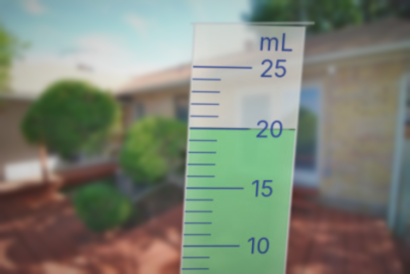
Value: 20
